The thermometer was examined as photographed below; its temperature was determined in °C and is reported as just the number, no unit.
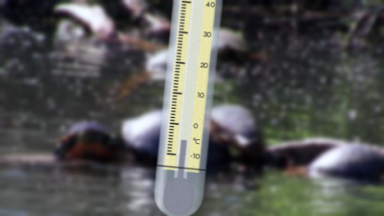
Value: -5
